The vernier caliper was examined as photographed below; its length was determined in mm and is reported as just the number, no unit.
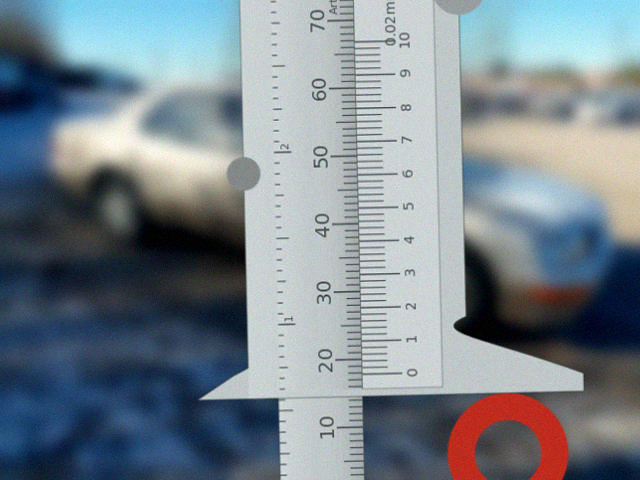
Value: 17.8
